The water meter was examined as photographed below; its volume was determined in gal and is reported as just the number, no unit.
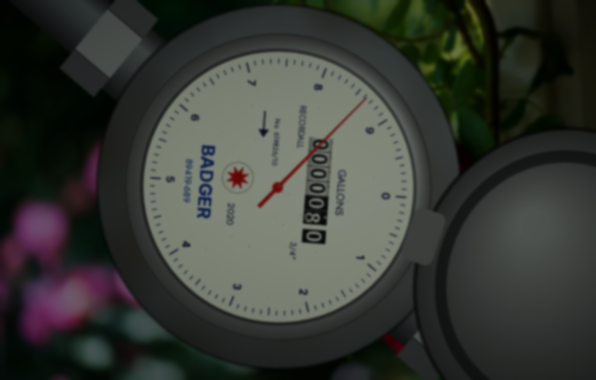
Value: 78.6
